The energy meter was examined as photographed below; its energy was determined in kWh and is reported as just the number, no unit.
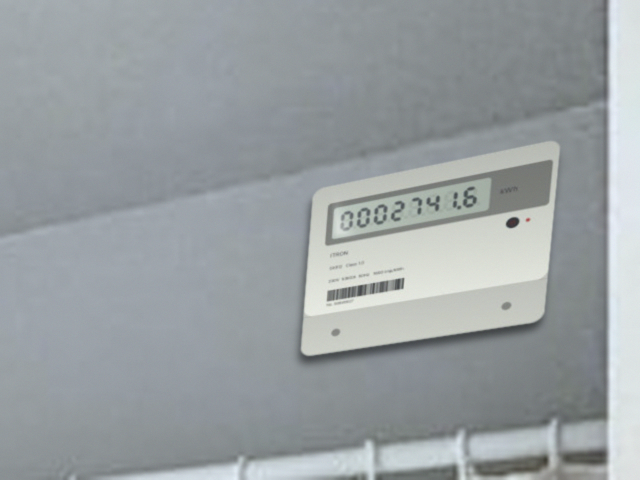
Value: 2741.6
